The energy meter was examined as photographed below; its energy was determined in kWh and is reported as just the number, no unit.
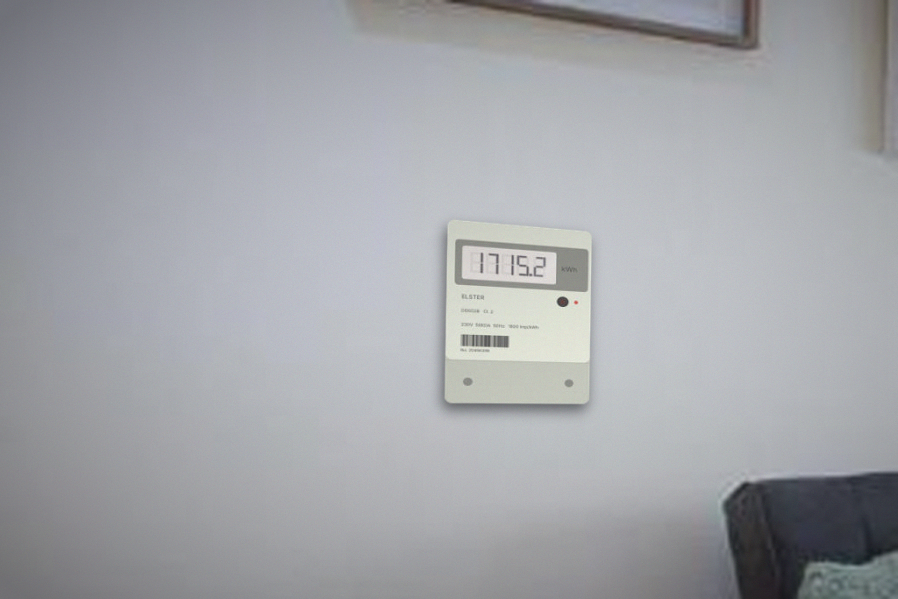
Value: 1715.2
